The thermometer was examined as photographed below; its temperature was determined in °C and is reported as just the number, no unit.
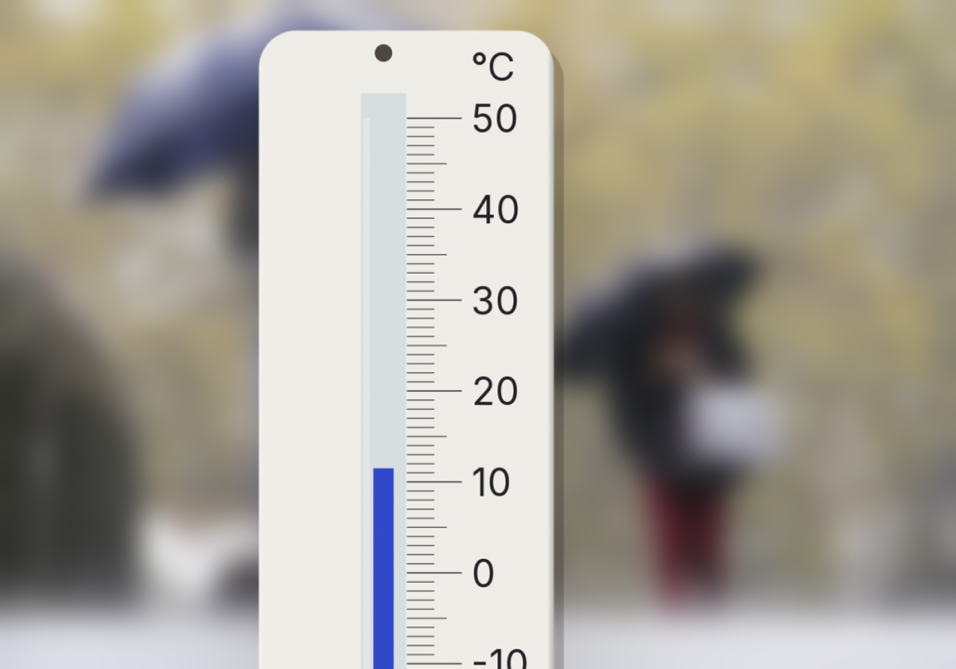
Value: 11.5
